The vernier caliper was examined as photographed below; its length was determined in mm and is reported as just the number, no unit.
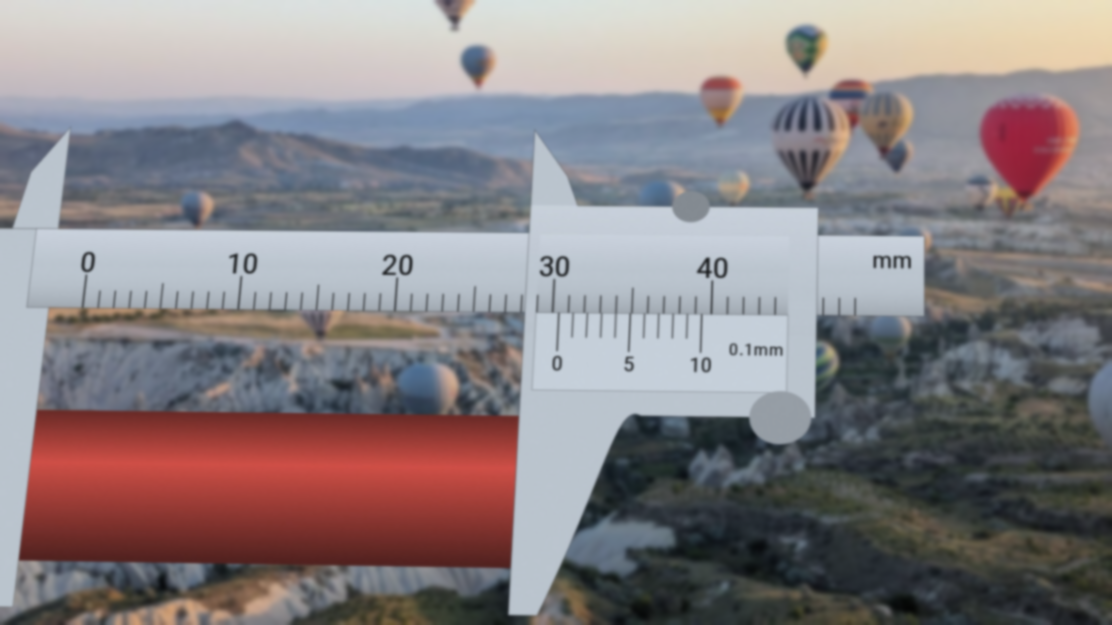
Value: 30.4
